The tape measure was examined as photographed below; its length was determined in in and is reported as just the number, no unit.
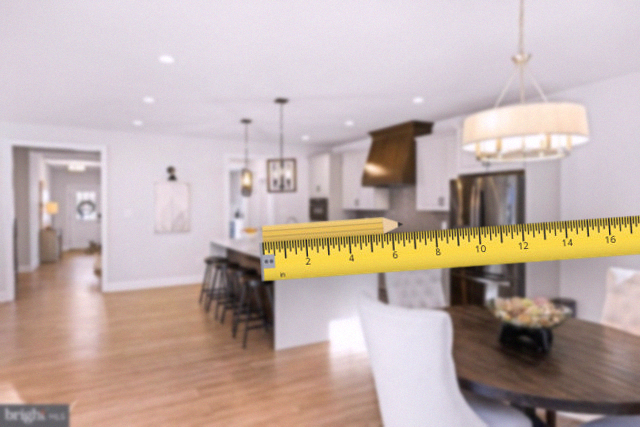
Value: 6.5
